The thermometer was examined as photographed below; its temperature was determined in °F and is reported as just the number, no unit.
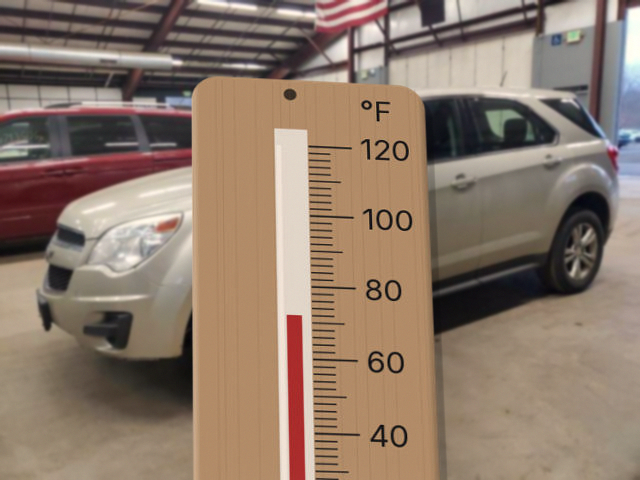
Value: 72
